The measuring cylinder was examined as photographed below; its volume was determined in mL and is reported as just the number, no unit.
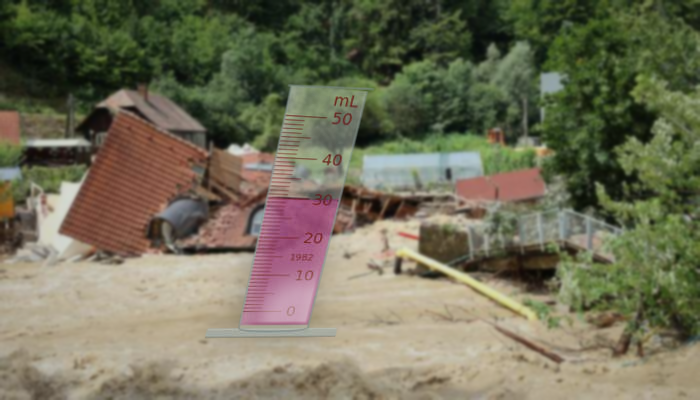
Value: 30
